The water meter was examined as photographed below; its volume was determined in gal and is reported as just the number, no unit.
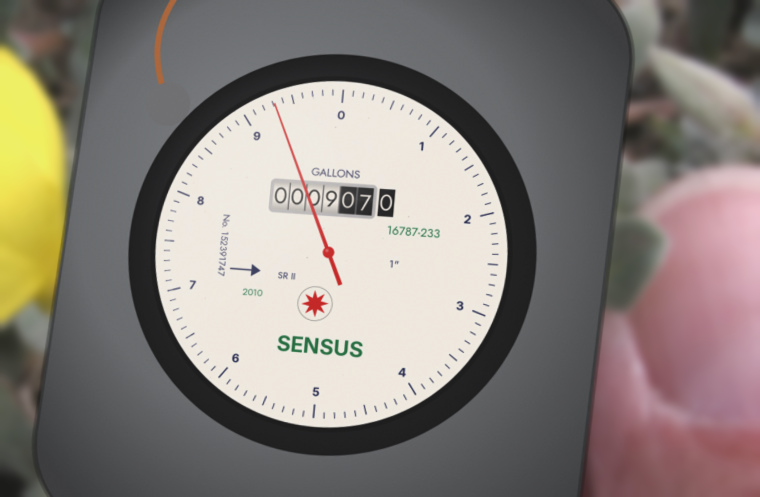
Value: 9069.3
